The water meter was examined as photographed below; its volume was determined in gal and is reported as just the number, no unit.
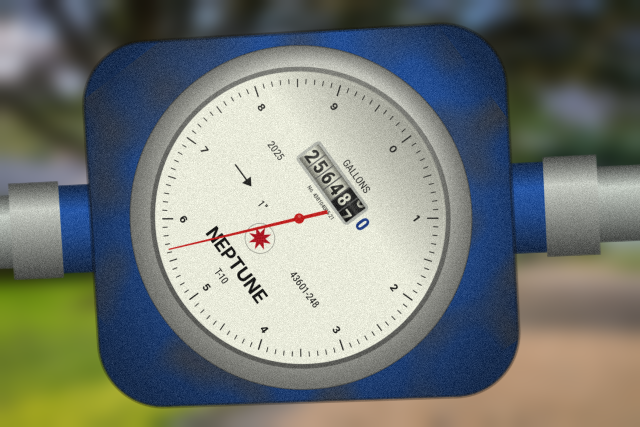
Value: 2564865.6
